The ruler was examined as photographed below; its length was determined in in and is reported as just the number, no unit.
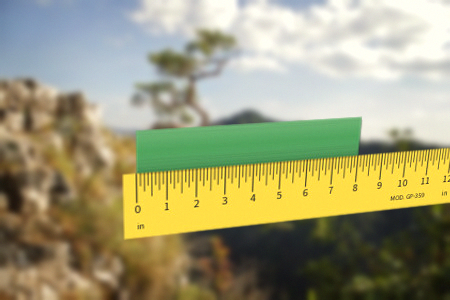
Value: 8
